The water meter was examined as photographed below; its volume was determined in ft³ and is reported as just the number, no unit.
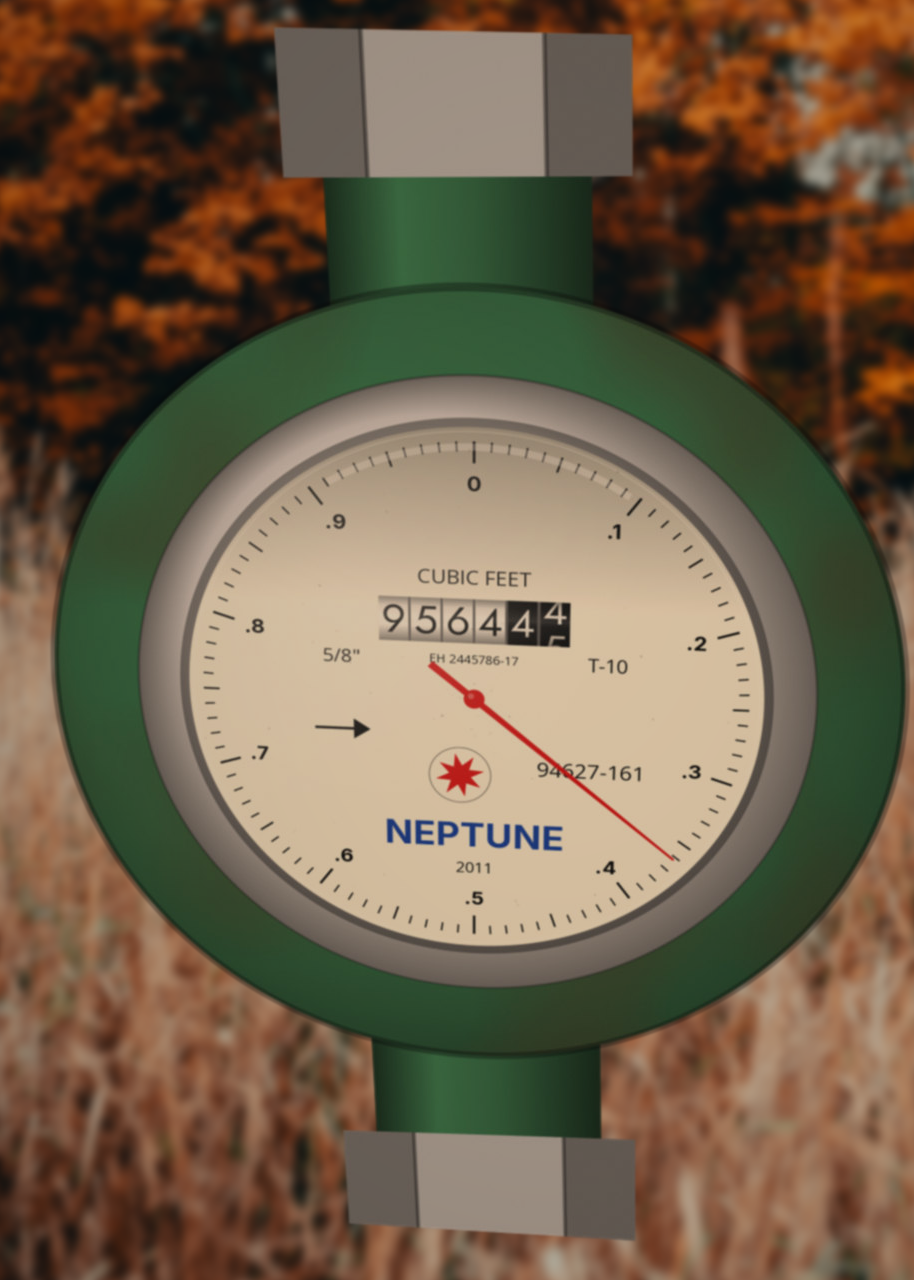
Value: 956444.36
